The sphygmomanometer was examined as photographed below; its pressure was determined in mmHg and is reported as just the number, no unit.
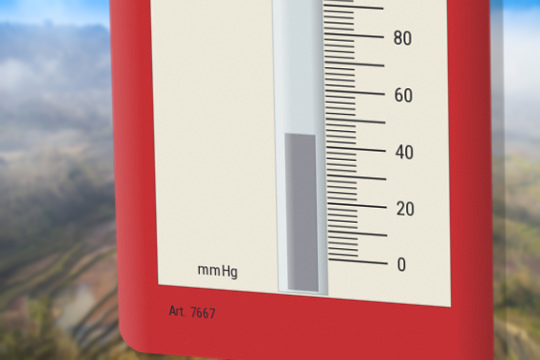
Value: 44
